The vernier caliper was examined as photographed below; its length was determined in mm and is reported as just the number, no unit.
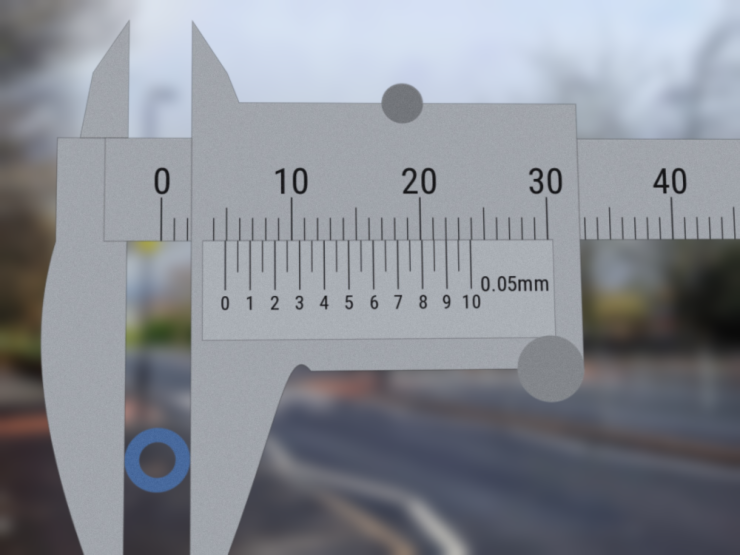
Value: 4.9
